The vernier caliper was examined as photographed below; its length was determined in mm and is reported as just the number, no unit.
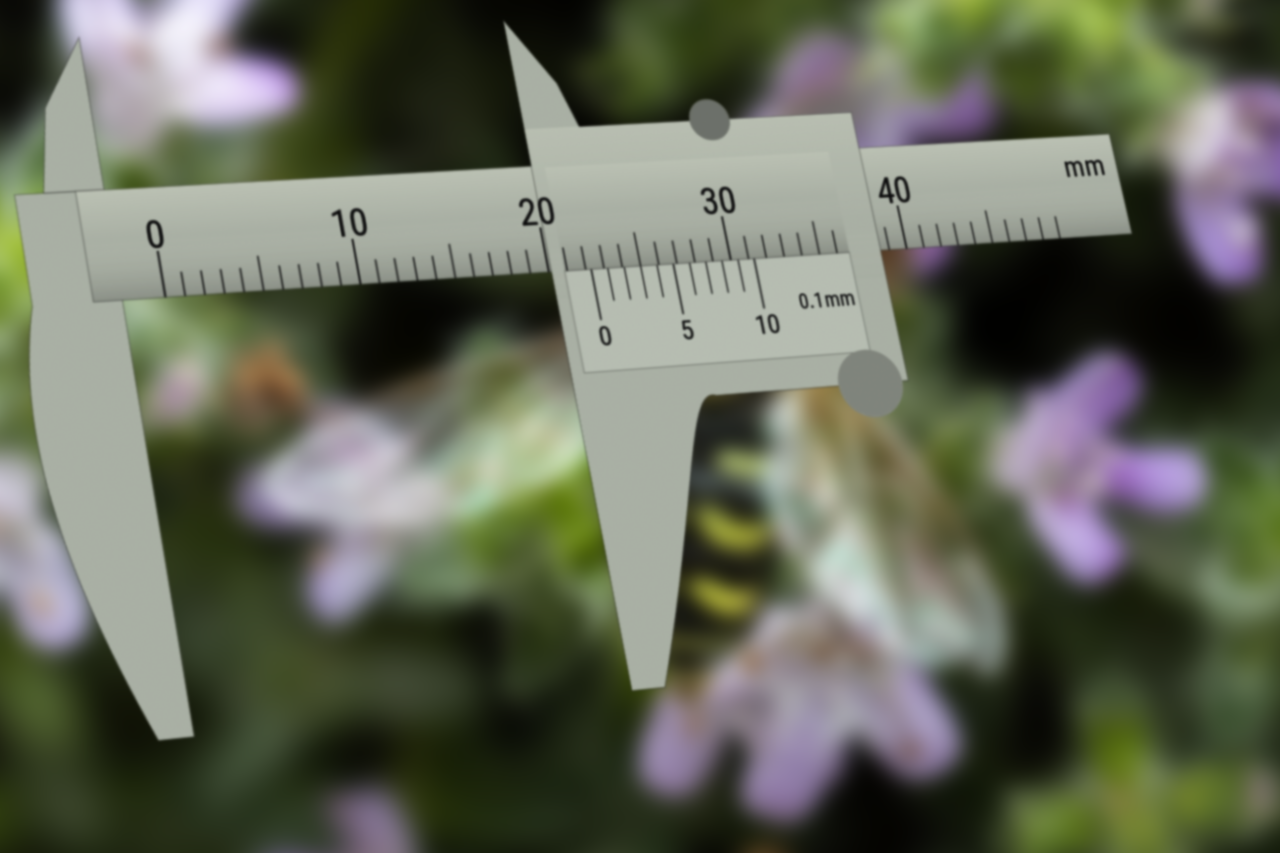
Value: 22.3
